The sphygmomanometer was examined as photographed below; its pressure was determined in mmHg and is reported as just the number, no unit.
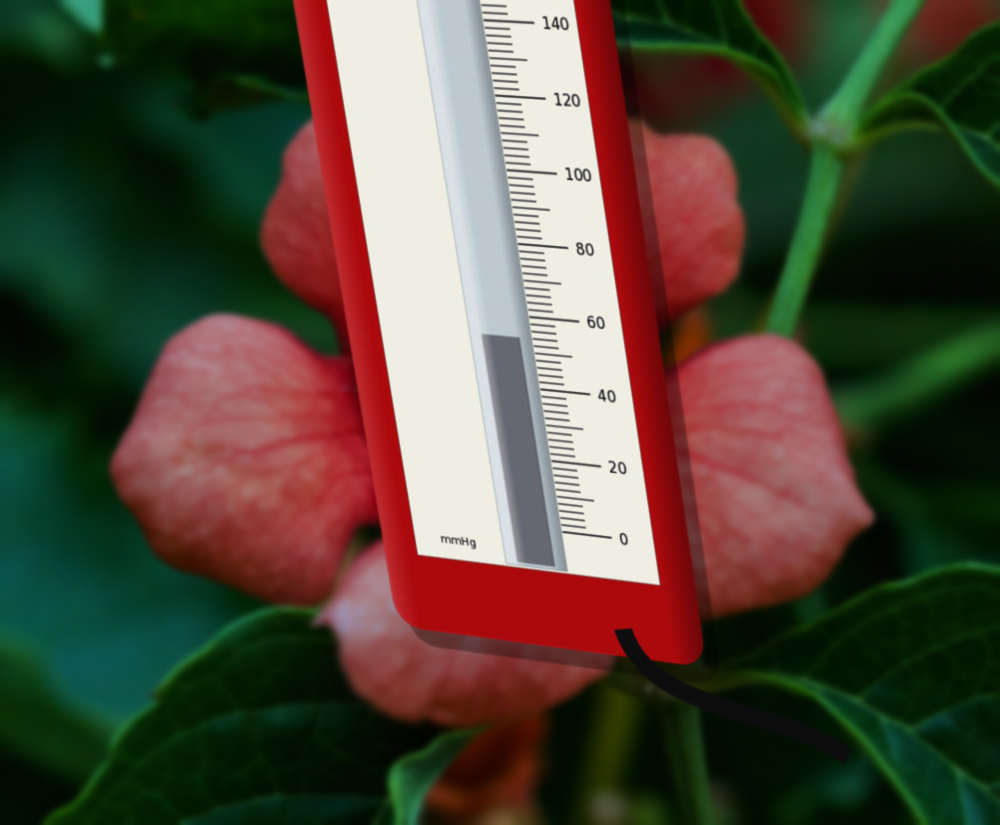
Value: 54
